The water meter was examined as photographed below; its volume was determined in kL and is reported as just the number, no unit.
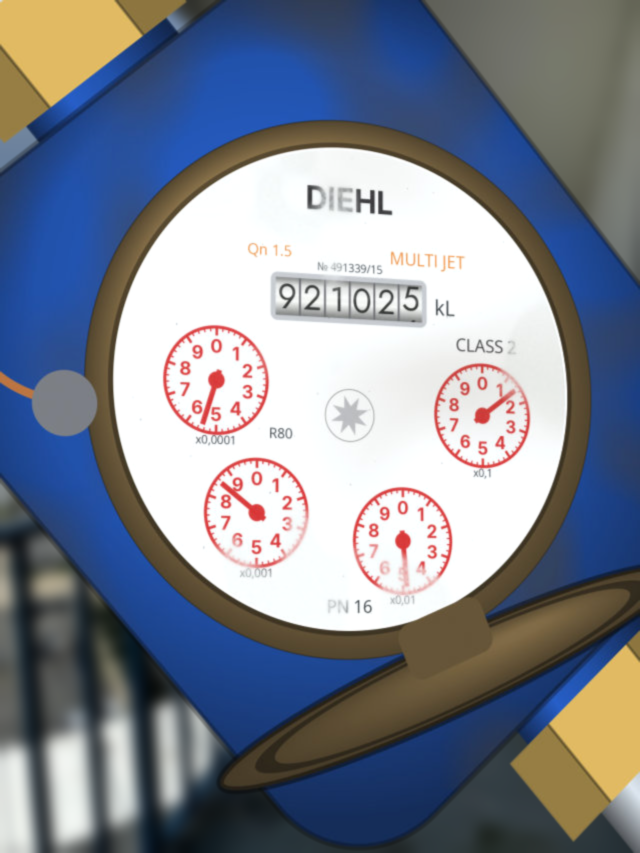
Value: 921025.1485
